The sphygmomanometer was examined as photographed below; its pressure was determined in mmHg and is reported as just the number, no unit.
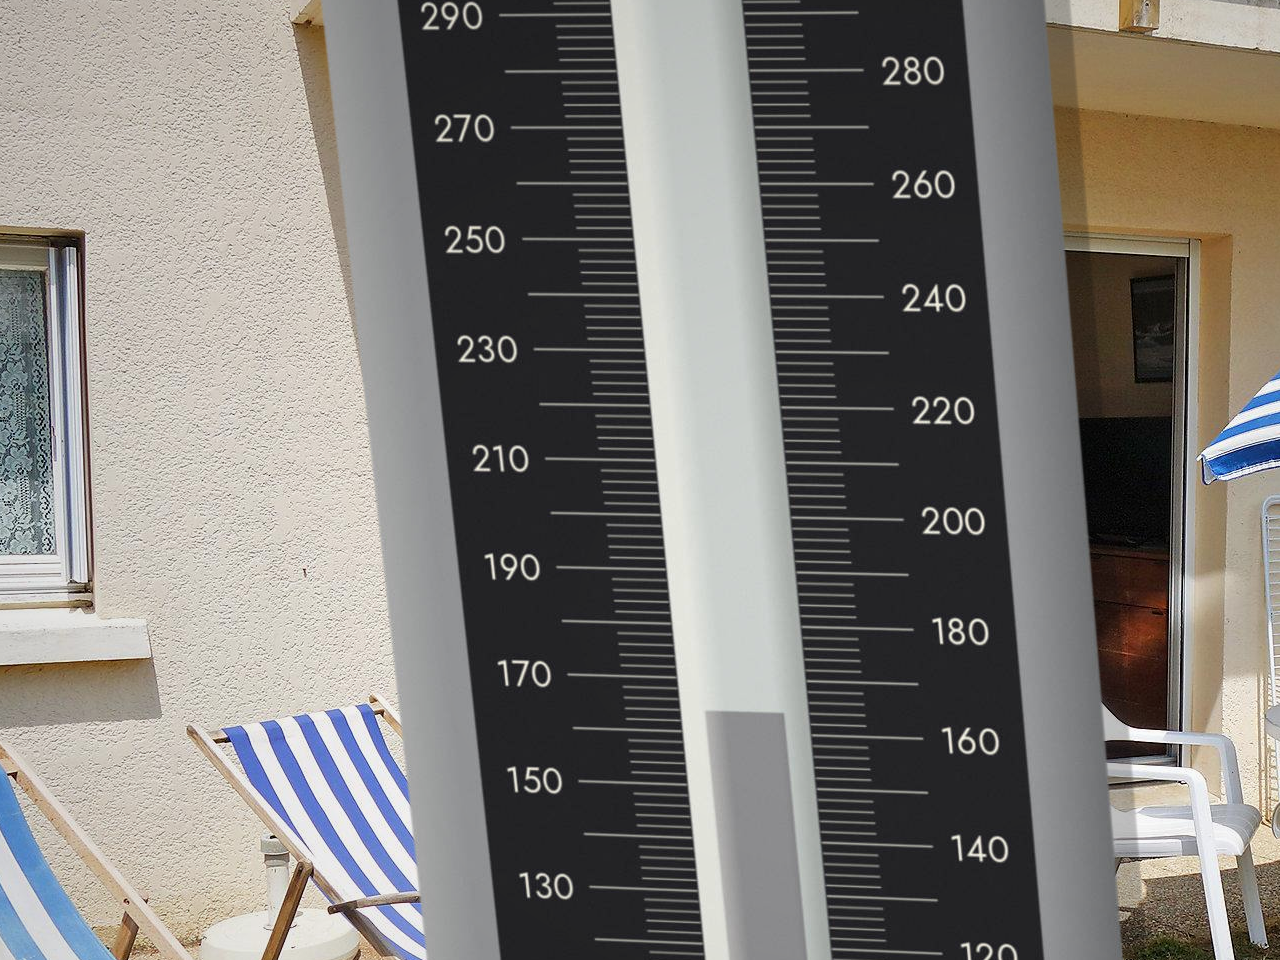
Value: 164
